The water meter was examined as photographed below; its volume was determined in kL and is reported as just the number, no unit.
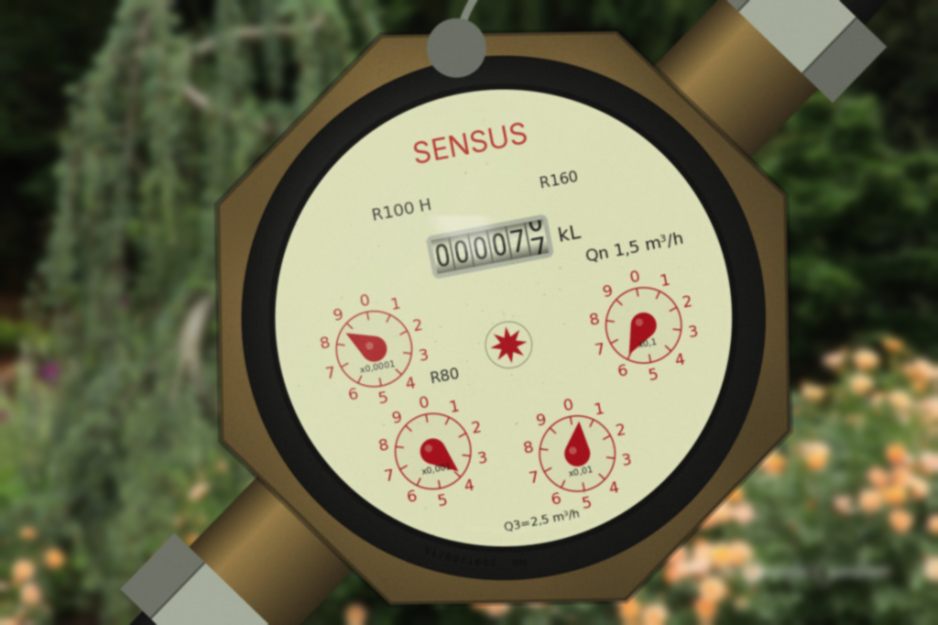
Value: 76.6038
